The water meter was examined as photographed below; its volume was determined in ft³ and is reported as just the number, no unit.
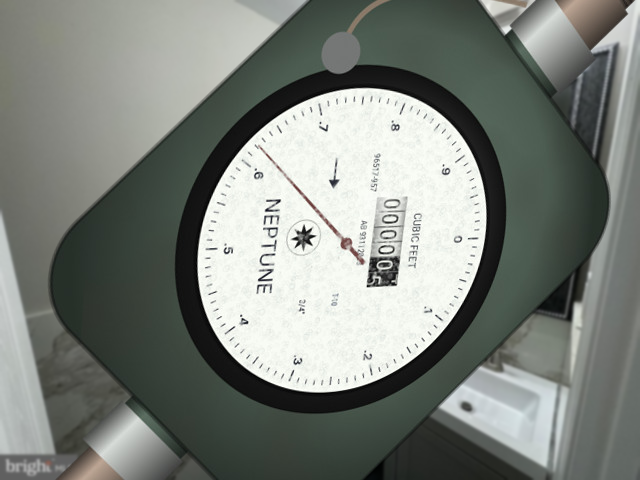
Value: 4.62
